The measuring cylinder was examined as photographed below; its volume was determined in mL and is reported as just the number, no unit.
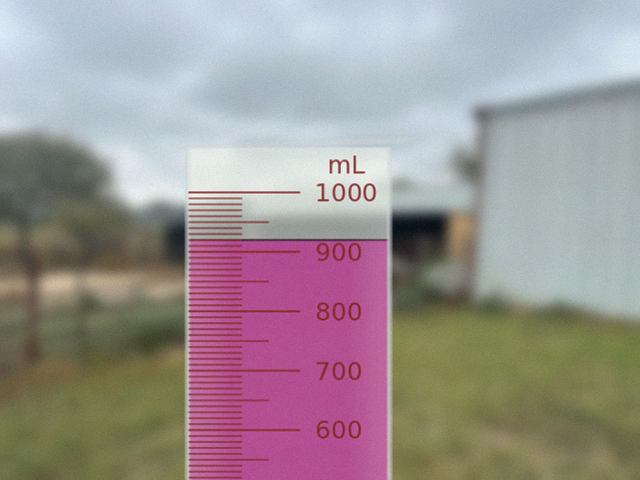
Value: 920
